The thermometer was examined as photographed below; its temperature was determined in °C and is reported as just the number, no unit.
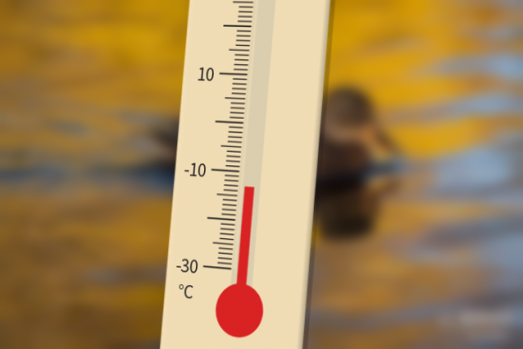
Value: -13
